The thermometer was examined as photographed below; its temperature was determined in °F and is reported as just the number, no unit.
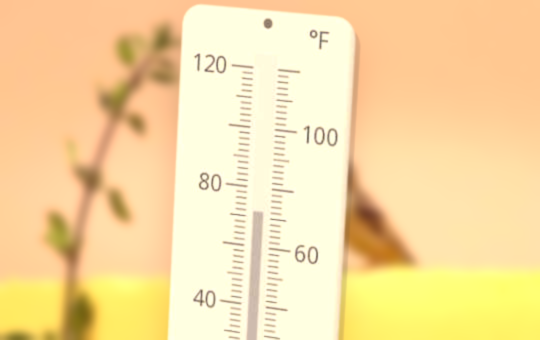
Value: 72
